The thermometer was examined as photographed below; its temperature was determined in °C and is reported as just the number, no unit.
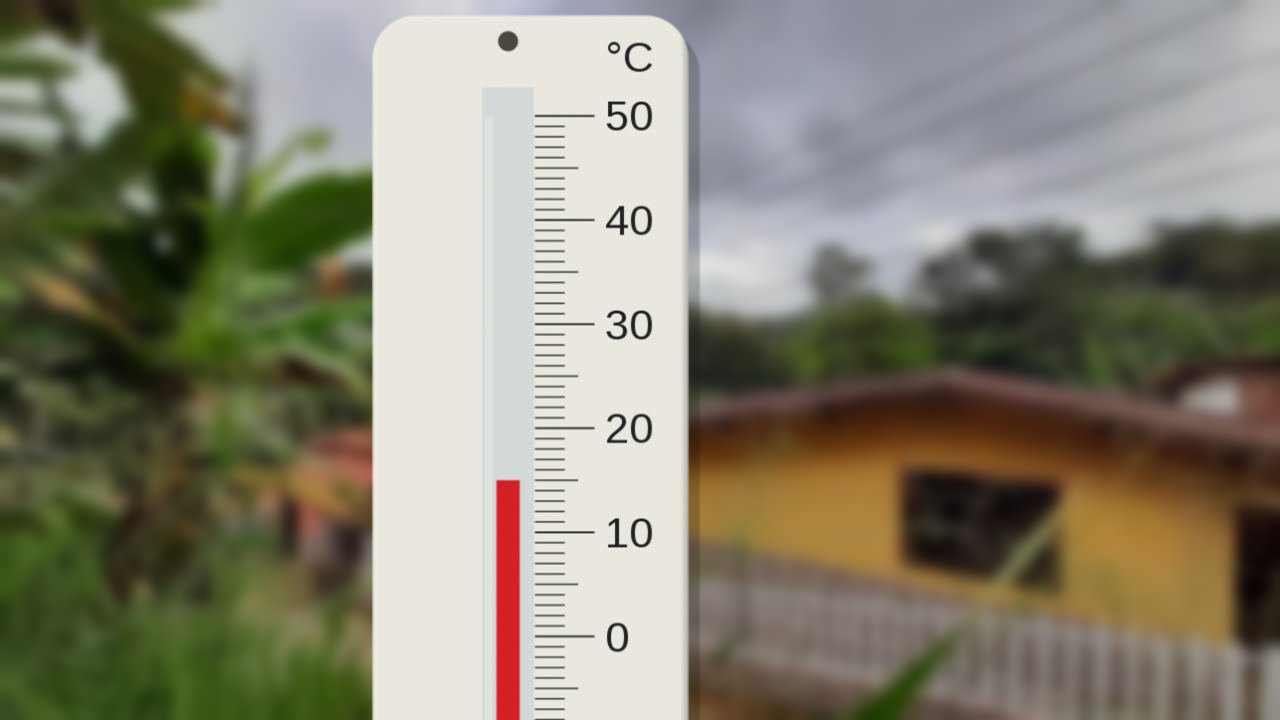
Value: 15
